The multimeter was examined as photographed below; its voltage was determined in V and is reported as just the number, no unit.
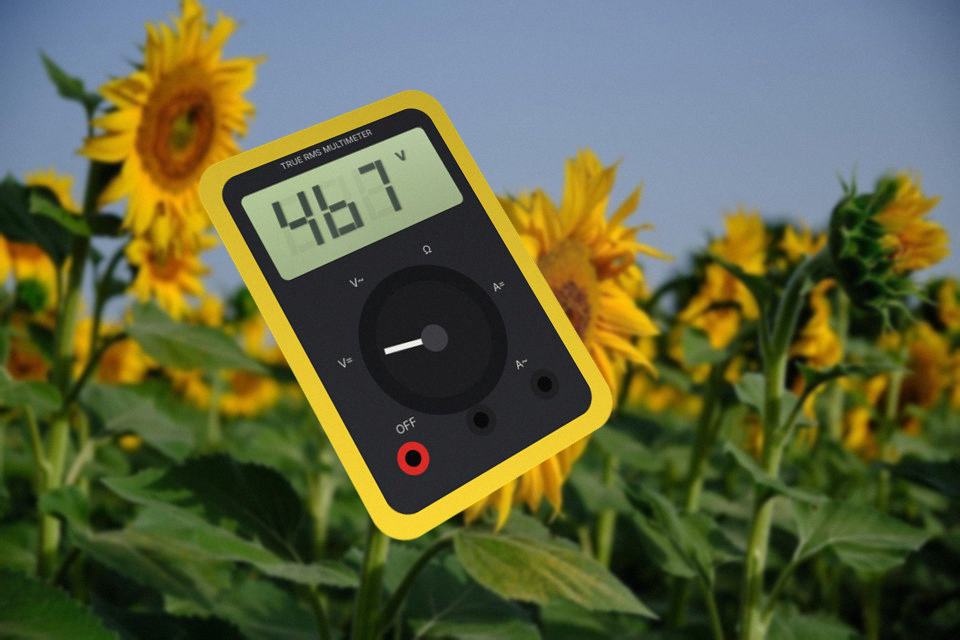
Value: 467
